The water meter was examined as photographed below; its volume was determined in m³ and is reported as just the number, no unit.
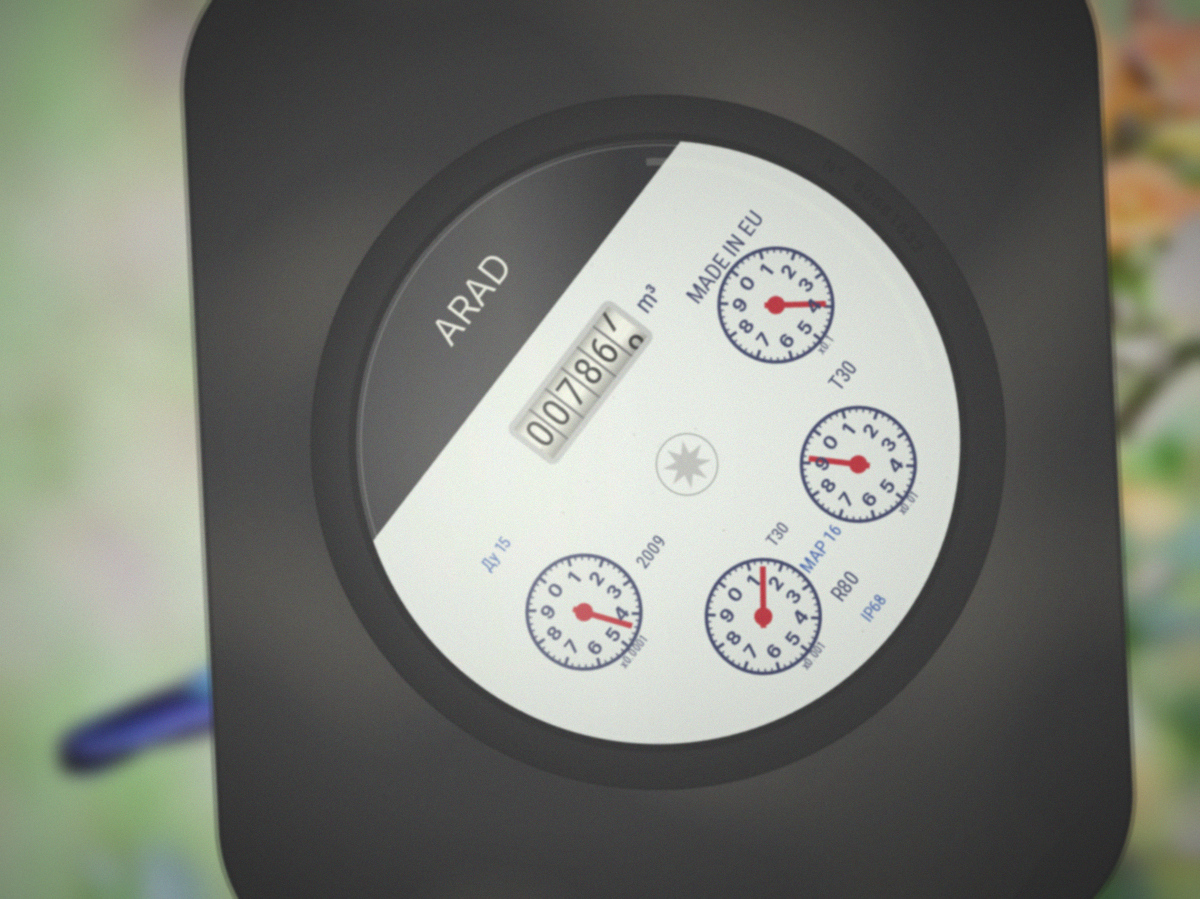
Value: 7867.3914
